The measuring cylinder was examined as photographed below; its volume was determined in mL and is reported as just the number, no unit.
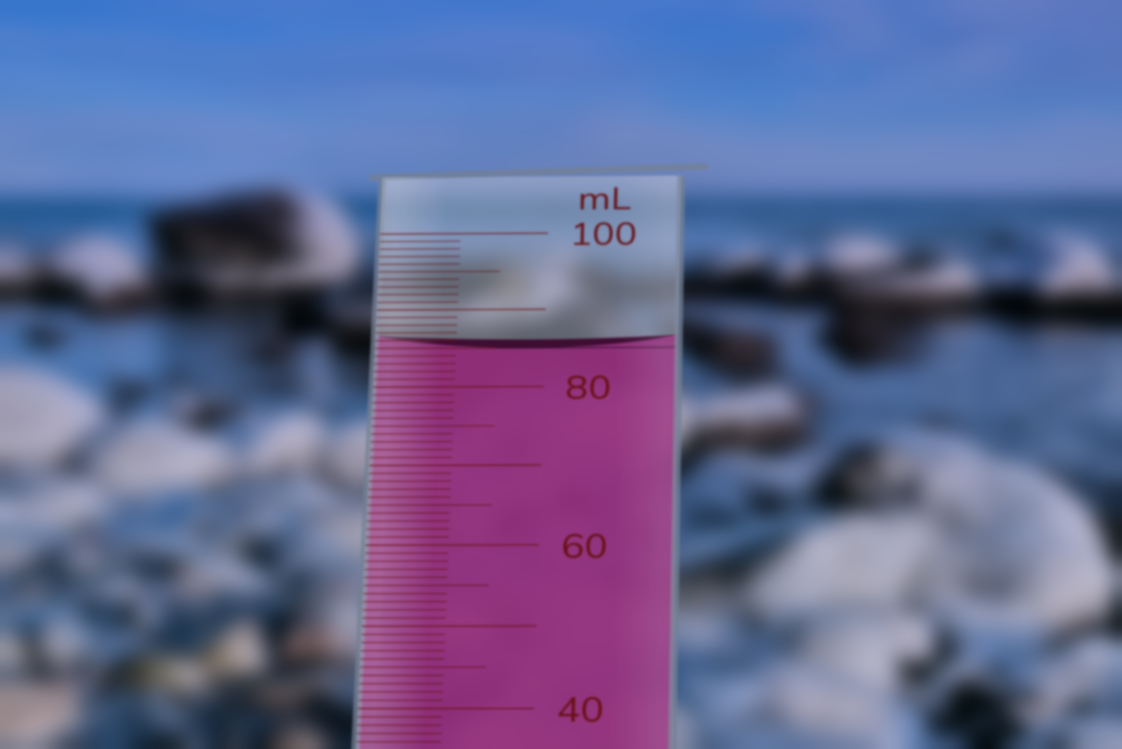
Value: 85
